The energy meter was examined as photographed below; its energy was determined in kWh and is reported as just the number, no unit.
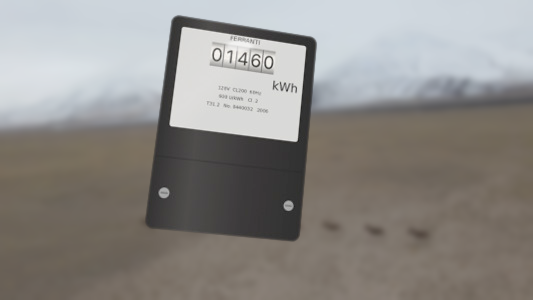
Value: 1460
